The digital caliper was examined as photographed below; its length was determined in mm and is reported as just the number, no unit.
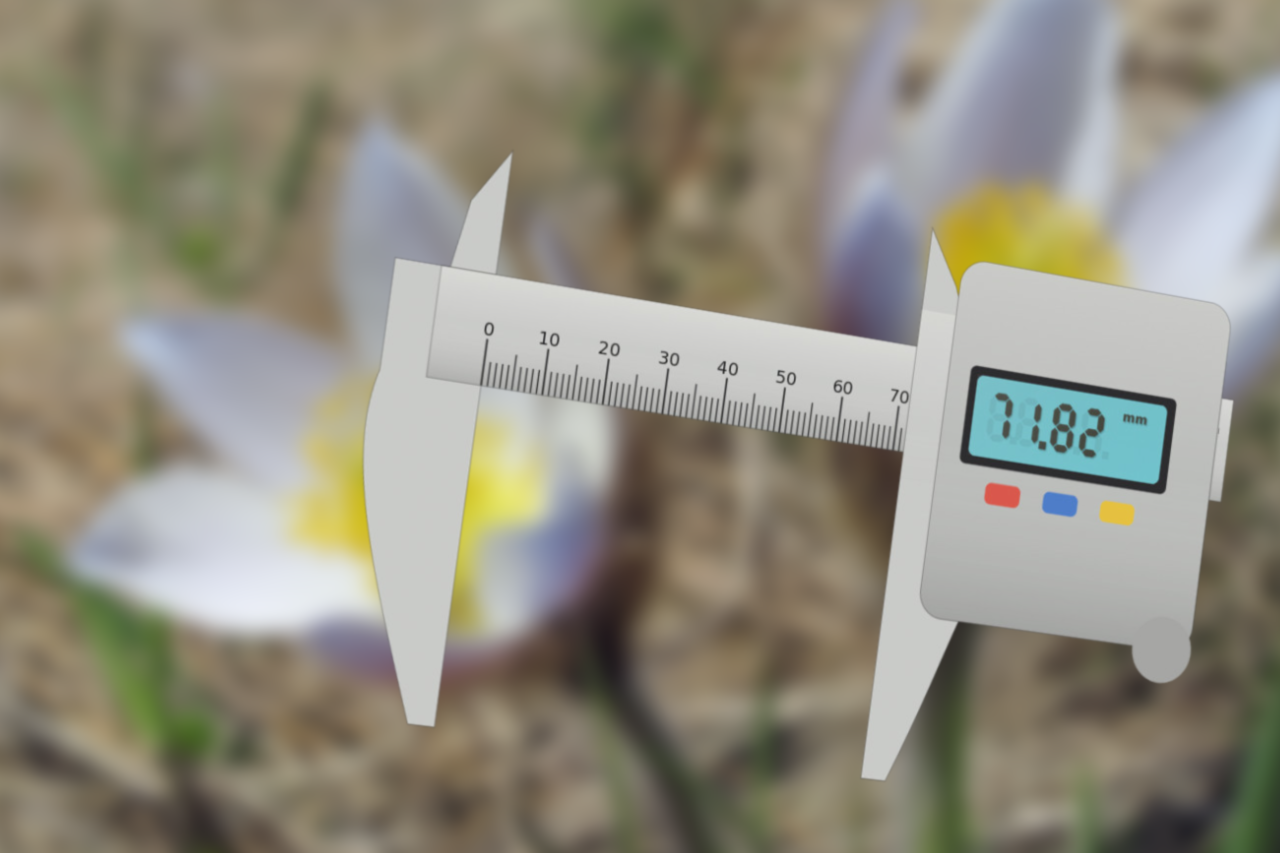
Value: 71.82
